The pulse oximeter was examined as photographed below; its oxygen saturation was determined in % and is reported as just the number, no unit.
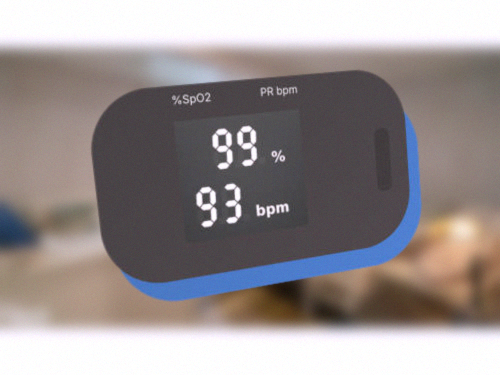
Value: 99
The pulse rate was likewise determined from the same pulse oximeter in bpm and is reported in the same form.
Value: 93
